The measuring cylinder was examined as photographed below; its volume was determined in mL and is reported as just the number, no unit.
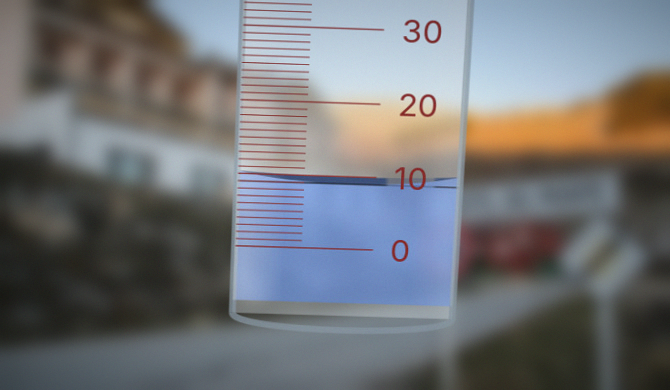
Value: 9
